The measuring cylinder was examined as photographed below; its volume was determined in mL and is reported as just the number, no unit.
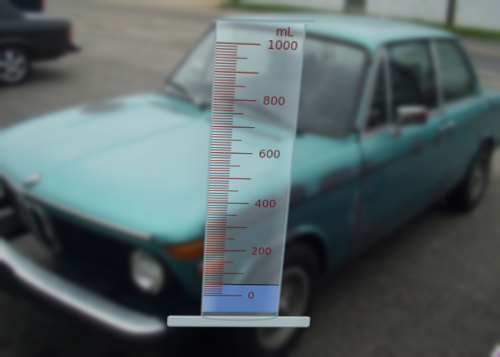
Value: 50
